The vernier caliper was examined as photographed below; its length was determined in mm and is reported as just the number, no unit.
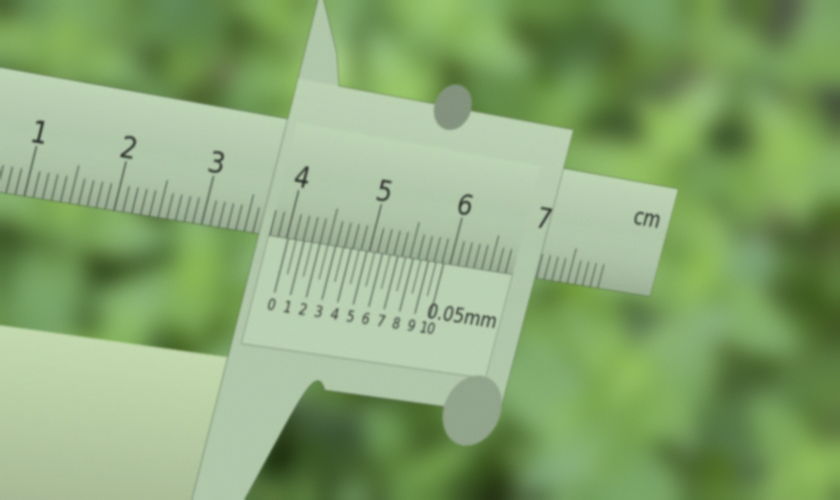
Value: 40.2
